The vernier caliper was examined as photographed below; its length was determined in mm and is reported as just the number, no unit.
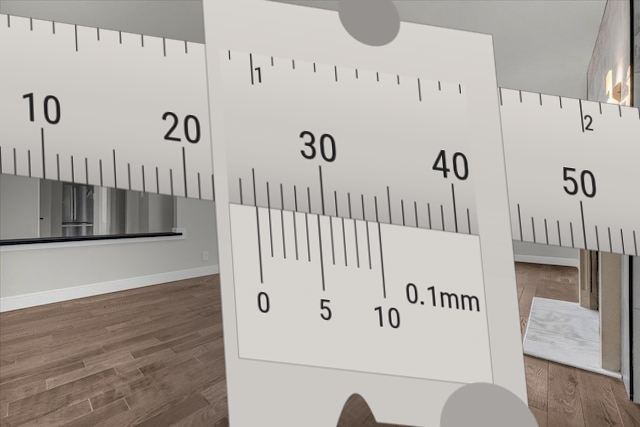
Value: 25.1
